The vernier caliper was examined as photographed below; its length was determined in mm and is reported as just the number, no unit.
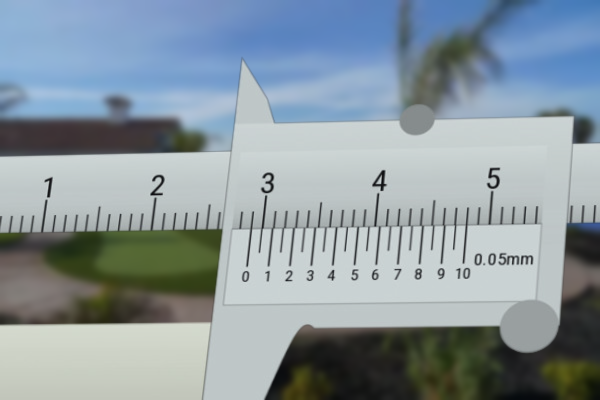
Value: 29.0
